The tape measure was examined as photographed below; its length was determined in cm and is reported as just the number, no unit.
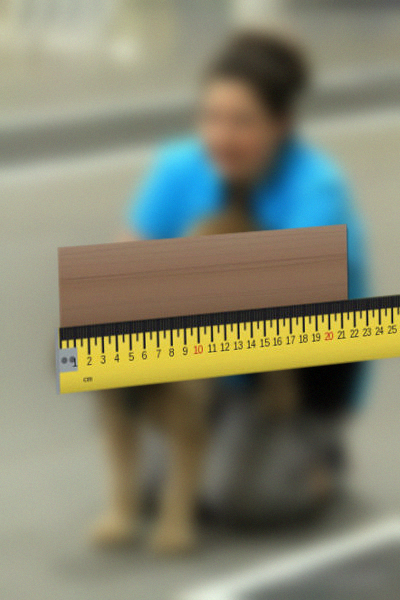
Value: 21.5
